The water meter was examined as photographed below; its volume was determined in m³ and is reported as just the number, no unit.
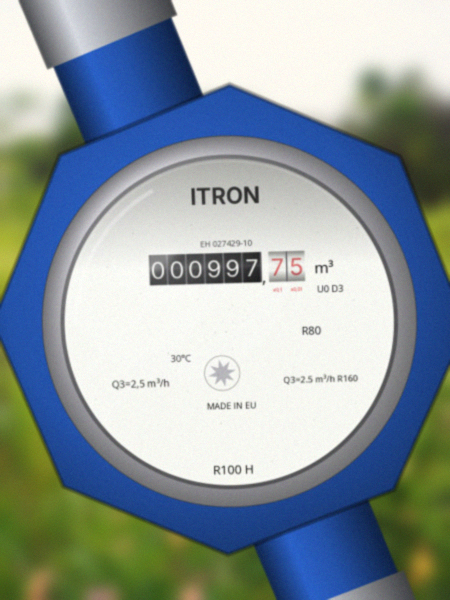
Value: 997.75
